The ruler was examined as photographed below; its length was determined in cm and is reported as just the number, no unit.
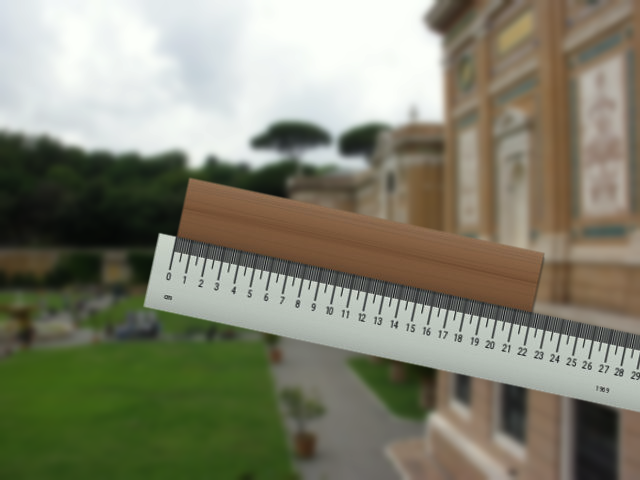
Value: 22
